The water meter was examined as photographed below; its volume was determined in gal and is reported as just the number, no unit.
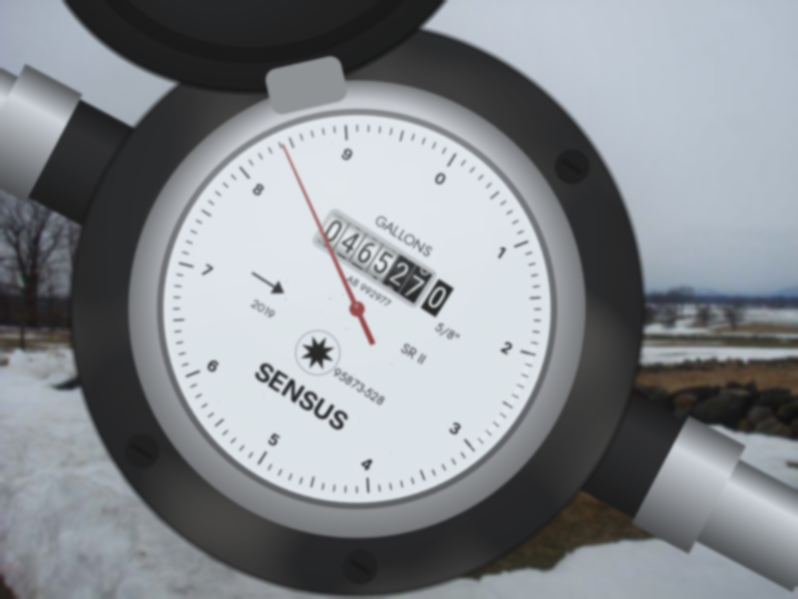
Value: 465268.4
